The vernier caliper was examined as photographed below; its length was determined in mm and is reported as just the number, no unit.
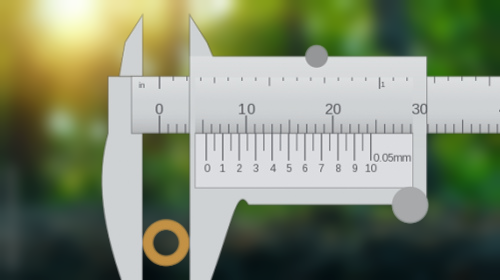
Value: 5.4
